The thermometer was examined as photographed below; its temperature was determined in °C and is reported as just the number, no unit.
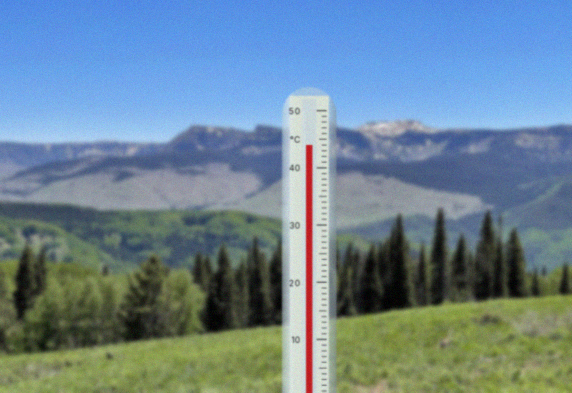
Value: 44
